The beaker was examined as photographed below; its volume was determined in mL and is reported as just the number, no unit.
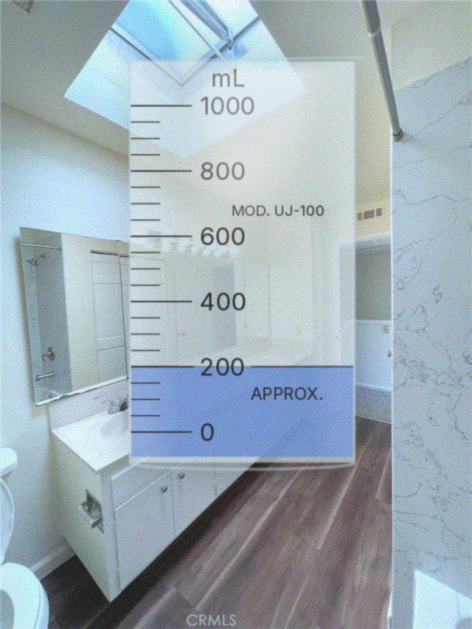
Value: 200
